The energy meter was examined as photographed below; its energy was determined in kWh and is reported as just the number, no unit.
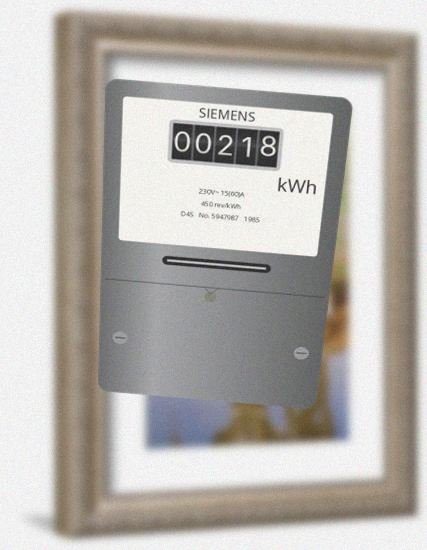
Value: 218
